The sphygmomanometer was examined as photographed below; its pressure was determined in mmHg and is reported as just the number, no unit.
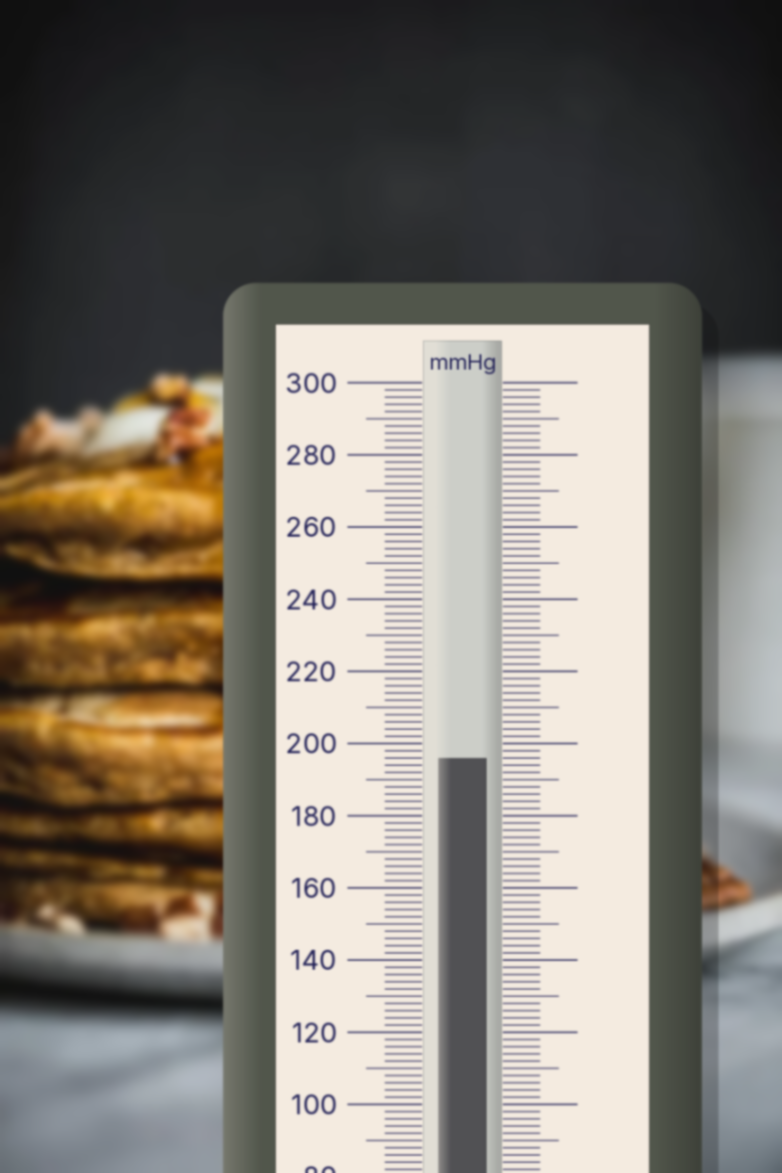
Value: 196
